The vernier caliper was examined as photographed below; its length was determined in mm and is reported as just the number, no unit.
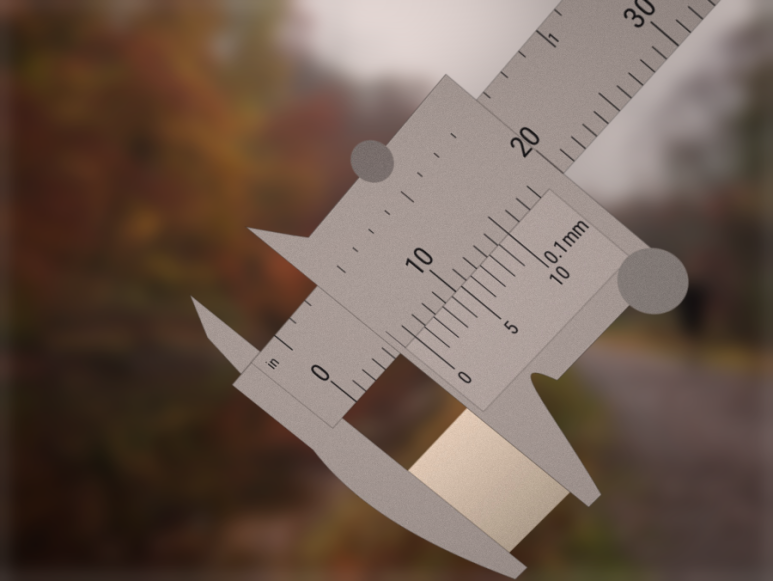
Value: 6.0
